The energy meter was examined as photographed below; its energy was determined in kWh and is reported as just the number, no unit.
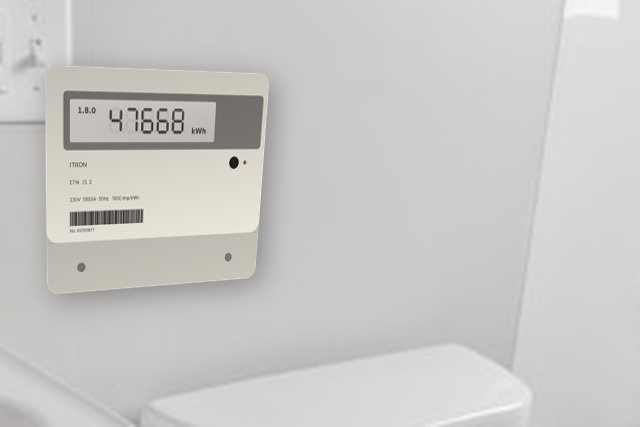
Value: 47668
